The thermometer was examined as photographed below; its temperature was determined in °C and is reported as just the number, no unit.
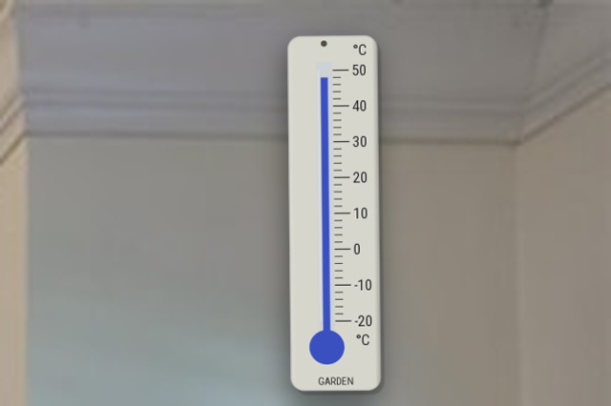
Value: 48
